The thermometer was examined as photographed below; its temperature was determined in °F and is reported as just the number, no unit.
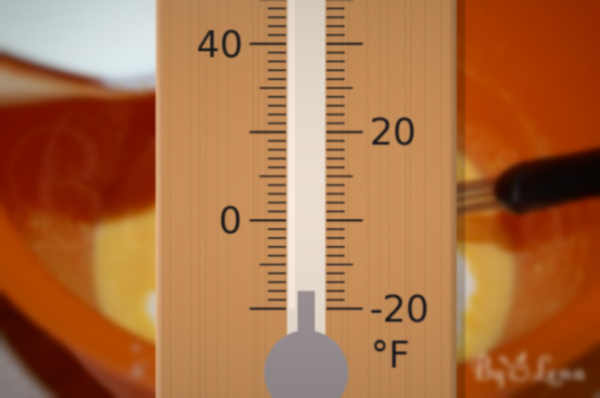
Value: -16
